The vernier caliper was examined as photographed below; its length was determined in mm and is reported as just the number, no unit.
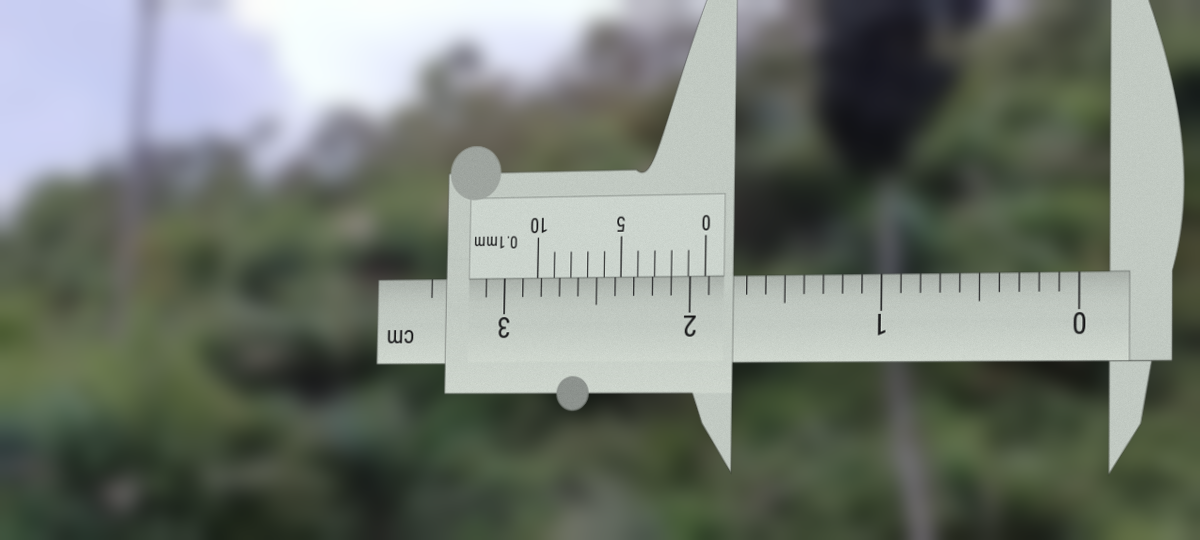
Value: 19.2
